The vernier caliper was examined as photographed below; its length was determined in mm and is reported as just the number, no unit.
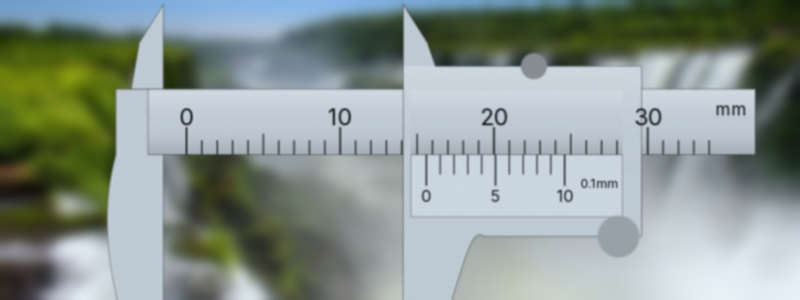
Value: 15.6
